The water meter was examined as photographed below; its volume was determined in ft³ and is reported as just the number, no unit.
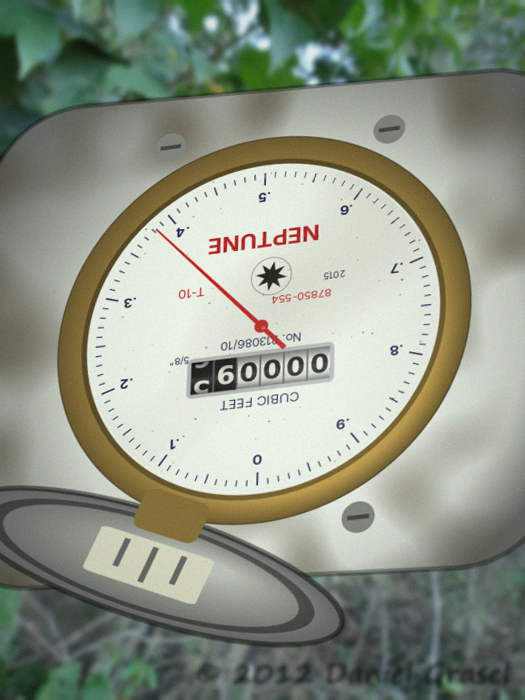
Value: 95.38
